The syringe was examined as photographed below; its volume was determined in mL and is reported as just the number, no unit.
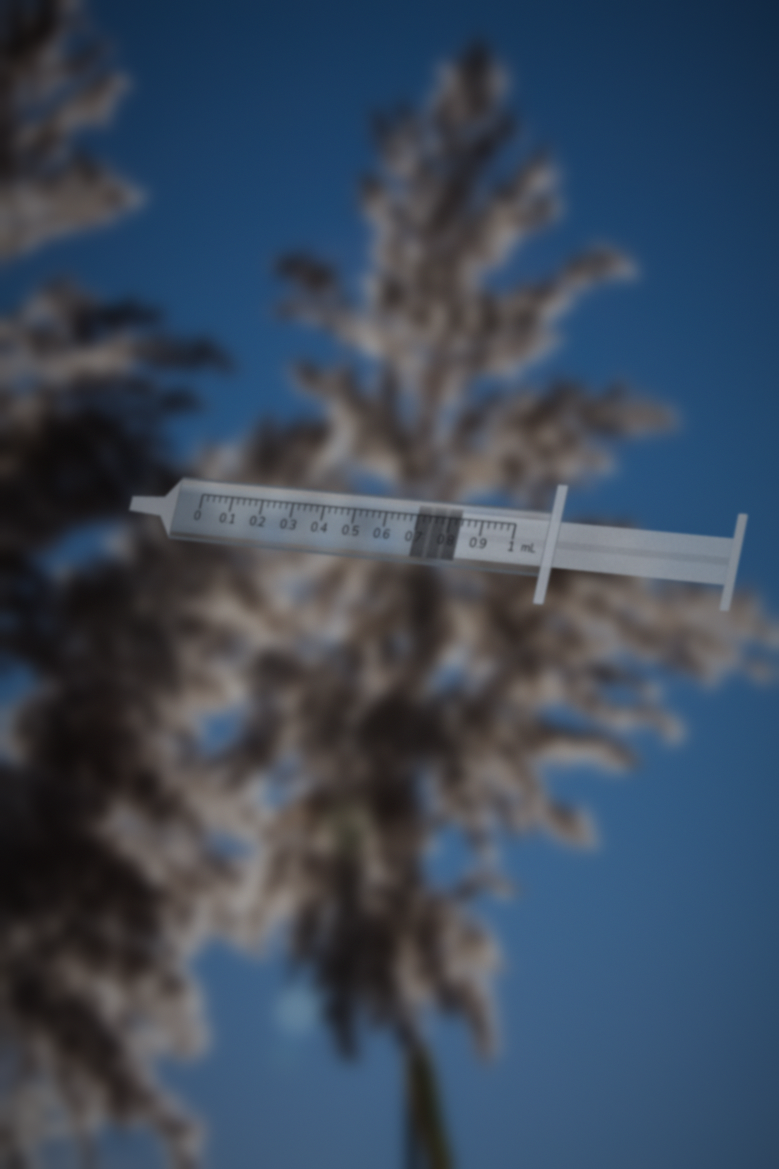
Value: 0.7
